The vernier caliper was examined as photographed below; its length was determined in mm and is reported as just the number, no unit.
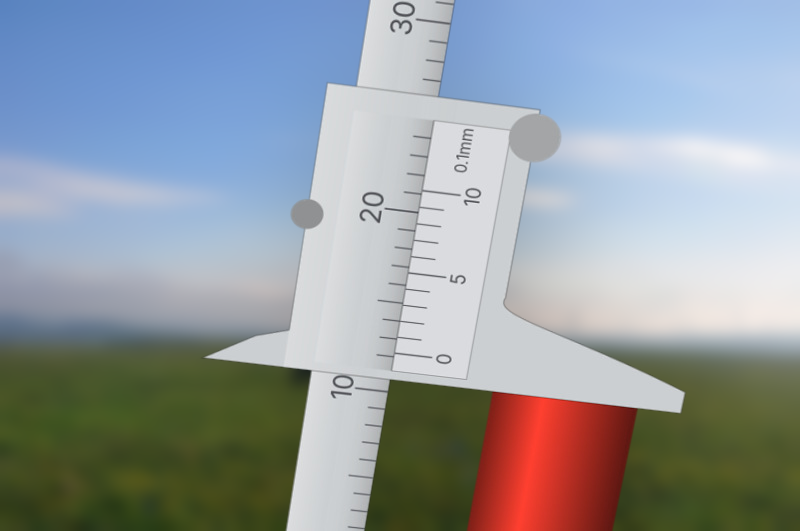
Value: 12.2
